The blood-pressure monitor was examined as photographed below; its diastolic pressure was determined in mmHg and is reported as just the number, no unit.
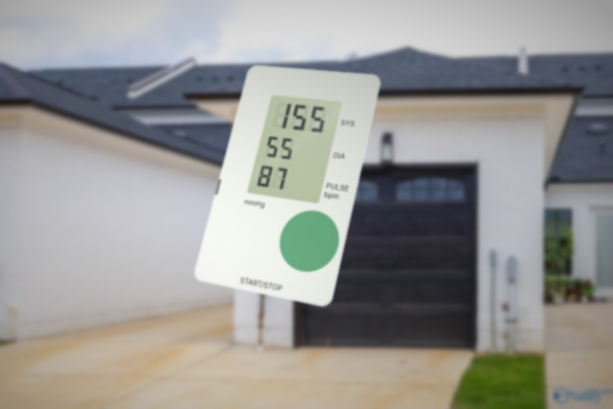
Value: 55
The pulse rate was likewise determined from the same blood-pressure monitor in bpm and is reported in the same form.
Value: 87
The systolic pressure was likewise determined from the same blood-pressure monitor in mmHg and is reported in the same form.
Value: 155
